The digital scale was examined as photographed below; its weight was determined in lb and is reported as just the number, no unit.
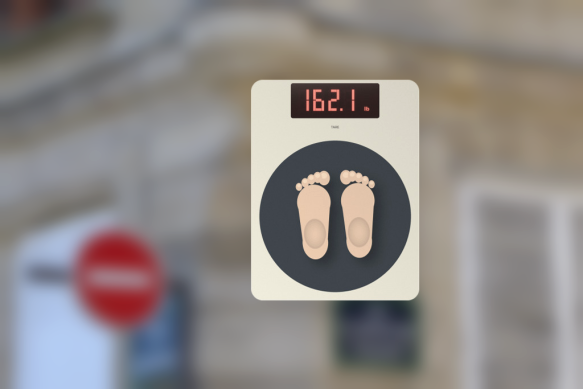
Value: 162.1
